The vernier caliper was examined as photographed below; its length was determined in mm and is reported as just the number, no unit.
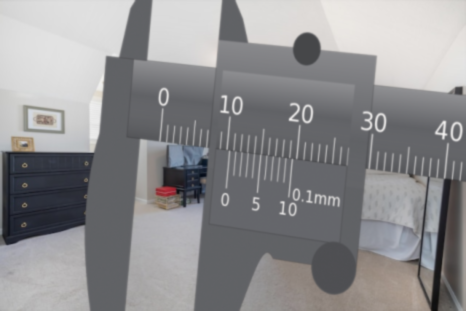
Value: 10.4
